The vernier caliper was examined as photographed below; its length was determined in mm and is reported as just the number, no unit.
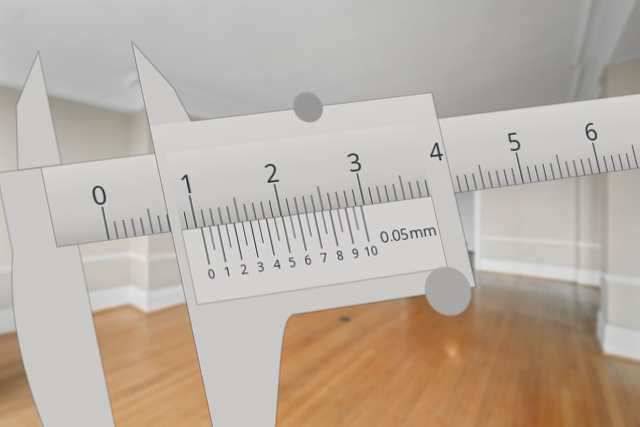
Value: 10.6
